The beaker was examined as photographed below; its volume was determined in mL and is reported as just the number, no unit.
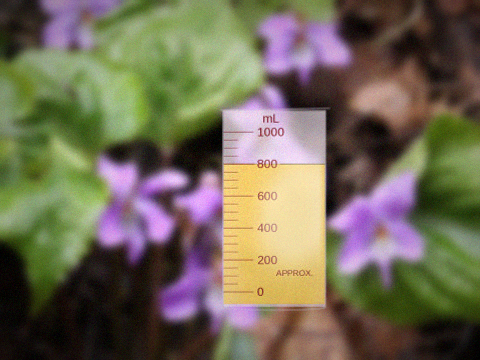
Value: 800
